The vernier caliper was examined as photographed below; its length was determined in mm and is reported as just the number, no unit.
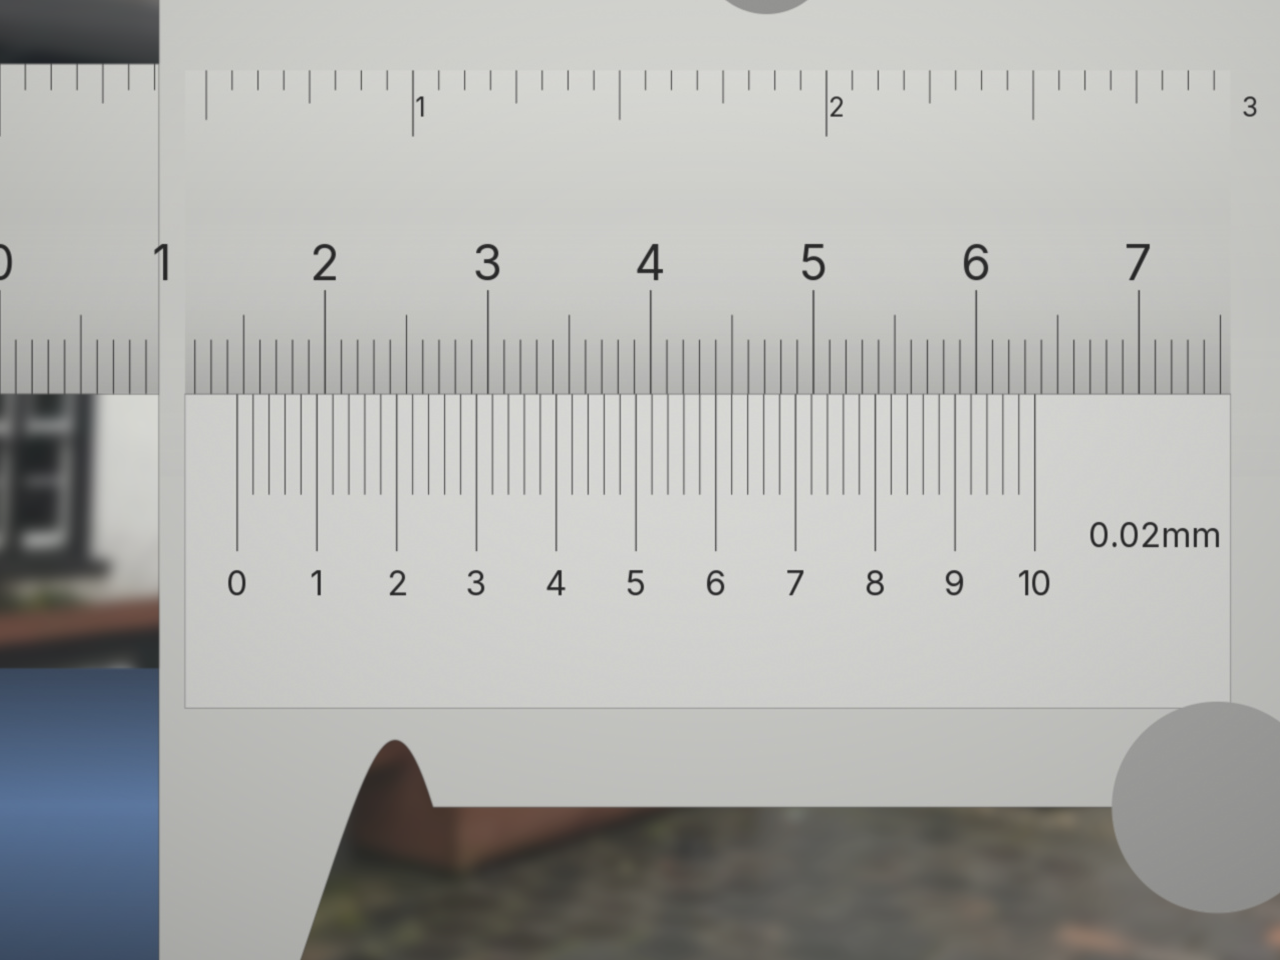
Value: 14.6
